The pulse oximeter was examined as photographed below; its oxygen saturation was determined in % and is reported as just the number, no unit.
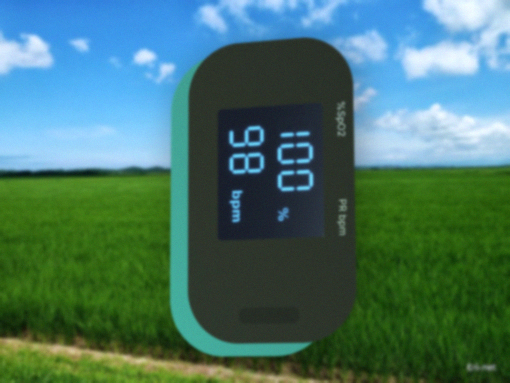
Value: 100
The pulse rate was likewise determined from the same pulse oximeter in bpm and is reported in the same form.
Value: 98
